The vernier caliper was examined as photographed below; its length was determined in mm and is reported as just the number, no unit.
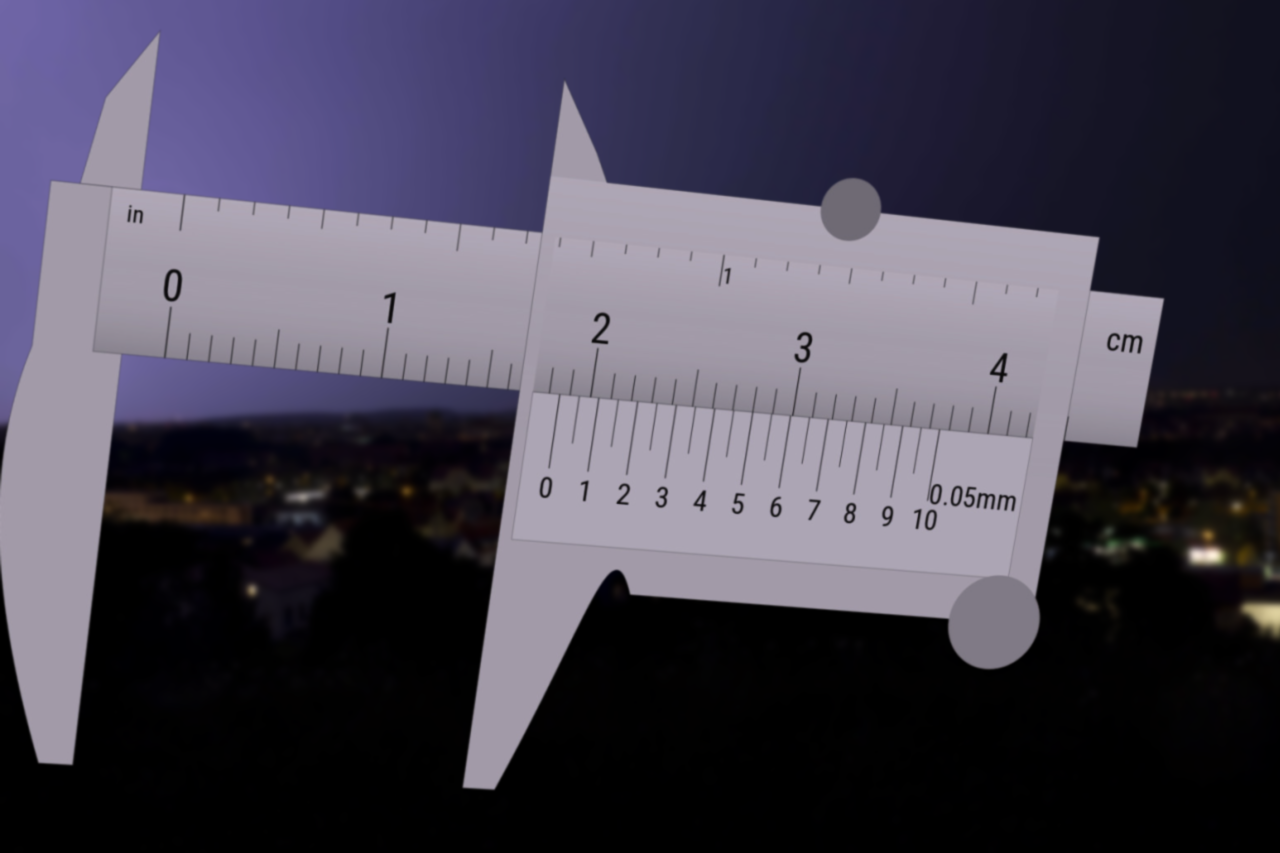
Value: 18.5
